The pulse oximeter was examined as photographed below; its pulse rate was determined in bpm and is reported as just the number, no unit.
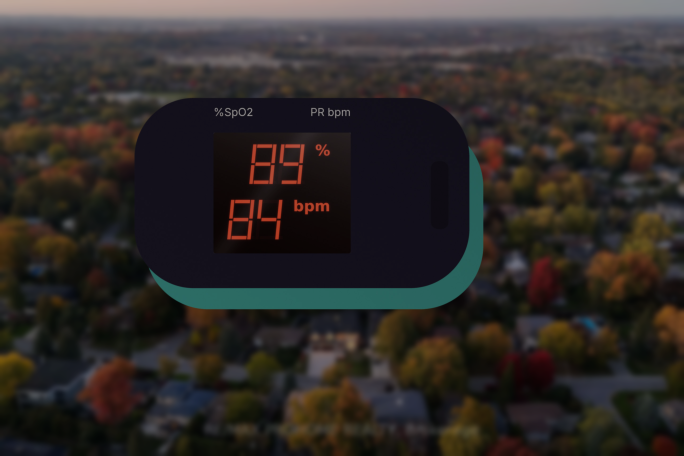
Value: 84
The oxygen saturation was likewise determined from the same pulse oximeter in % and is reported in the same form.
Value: 89
